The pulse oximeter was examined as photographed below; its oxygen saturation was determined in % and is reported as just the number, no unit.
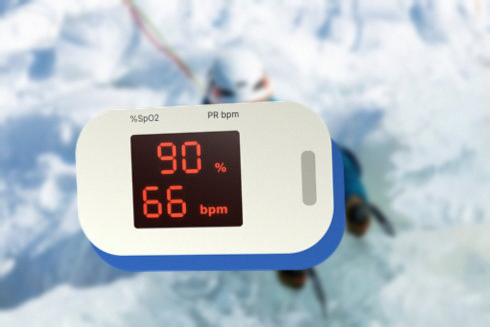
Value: 90
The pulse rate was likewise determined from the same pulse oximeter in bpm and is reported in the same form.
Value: 66
